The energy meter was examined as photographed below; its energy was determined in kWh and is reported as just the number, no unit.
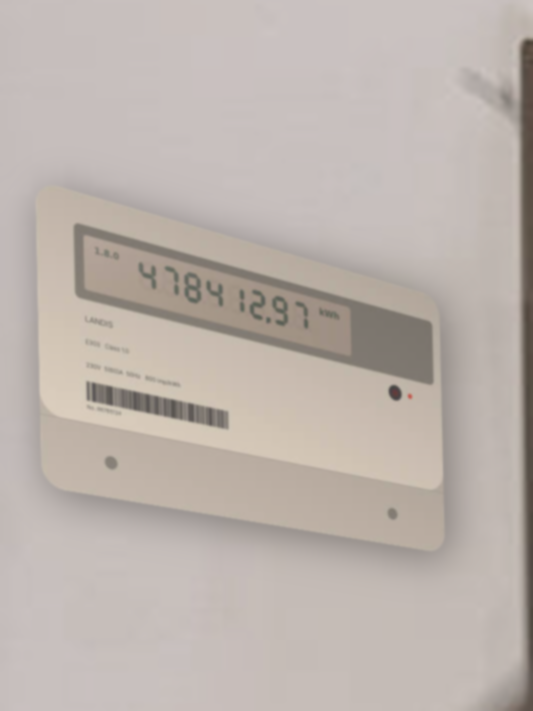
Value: 478412.97
